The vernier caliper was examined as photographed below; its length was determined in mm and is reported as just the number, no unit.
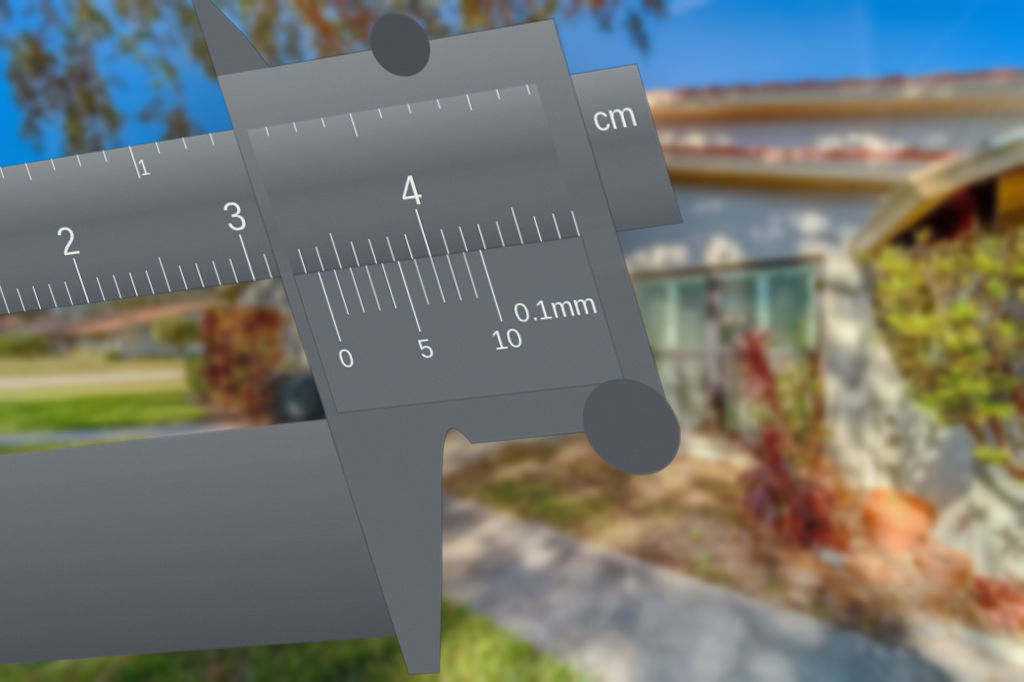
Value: 33.7
